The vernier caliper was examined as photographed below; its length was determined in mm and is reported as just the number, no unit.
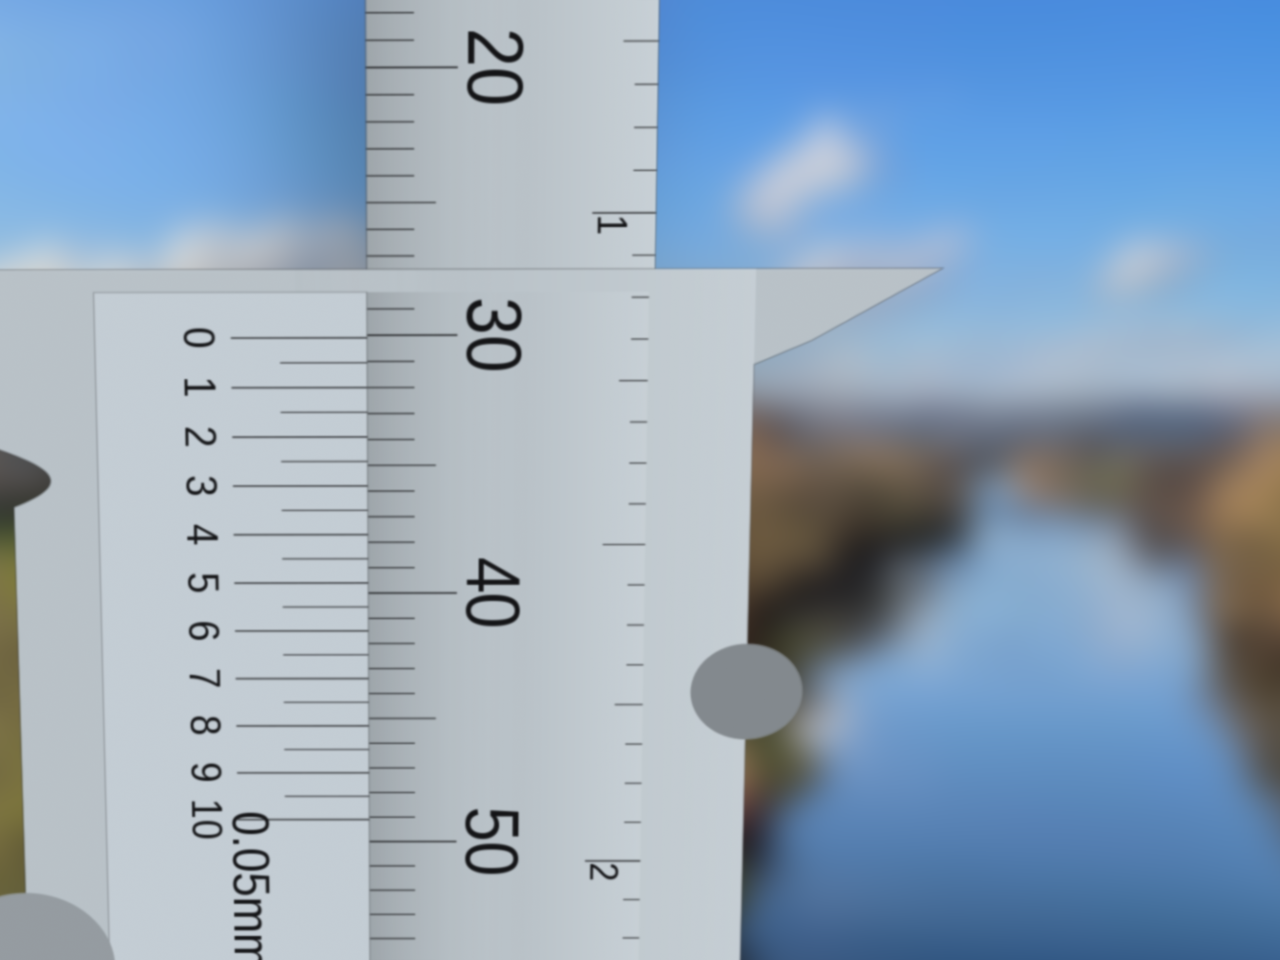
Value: 30.1
